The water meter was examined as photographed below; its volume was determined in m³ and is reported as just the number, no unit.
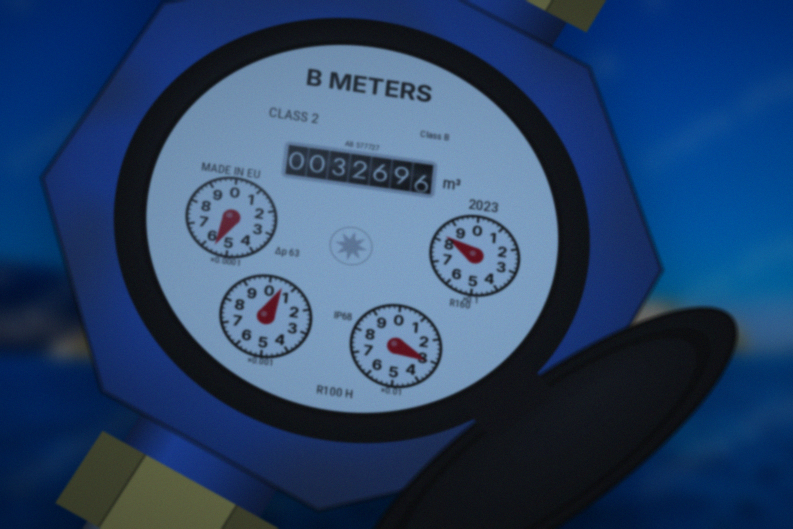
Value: 32695.8305
